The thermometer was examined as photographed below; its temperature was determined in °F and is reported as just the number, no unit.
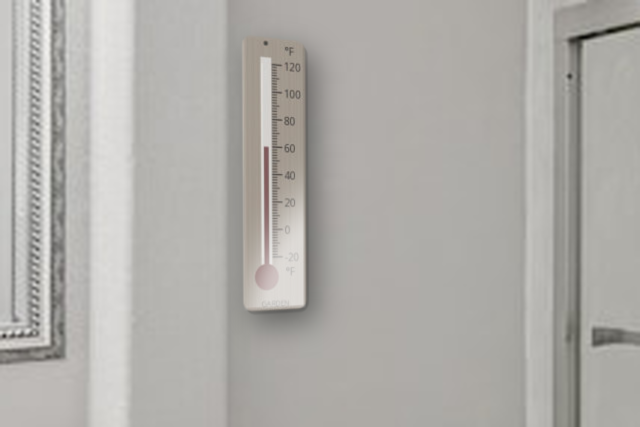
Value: 60
